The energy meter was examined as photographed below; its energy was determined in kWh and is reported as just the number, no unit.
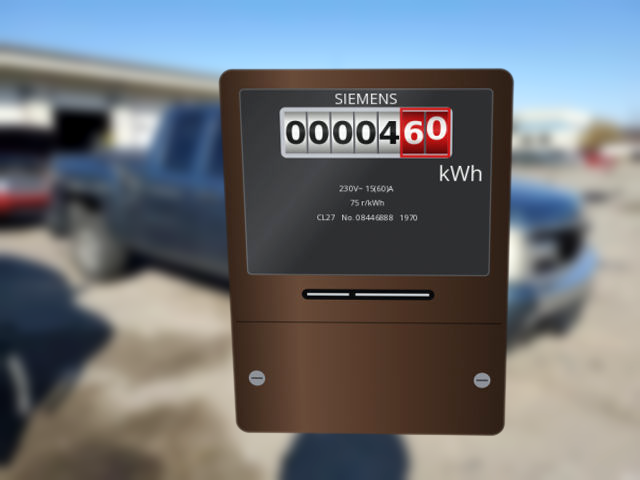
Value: 4.60
